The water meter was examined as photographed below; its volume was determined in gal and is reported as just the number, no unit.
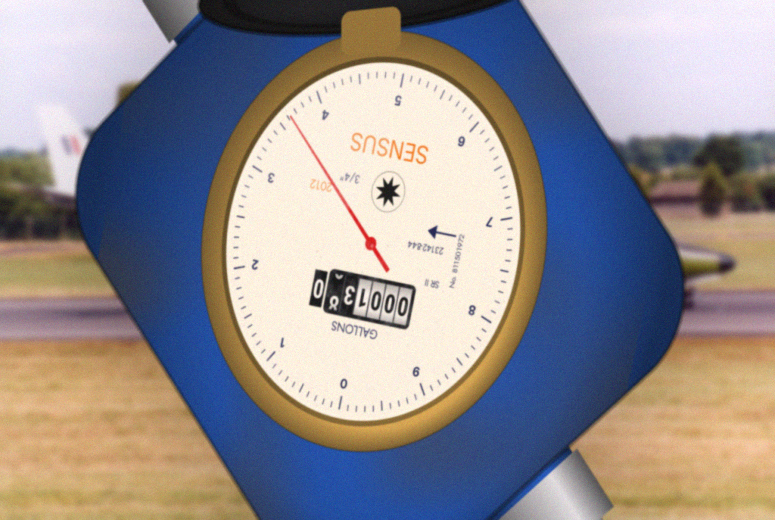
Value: 1383.6
